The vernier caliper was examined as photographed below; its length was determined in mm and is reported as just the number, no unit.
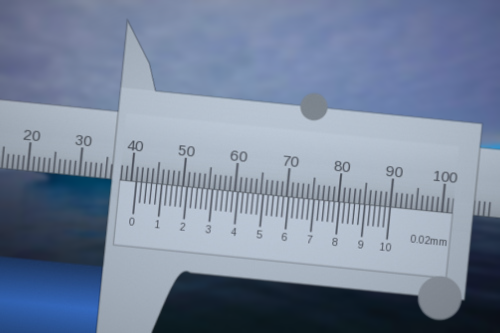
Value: 41.0
